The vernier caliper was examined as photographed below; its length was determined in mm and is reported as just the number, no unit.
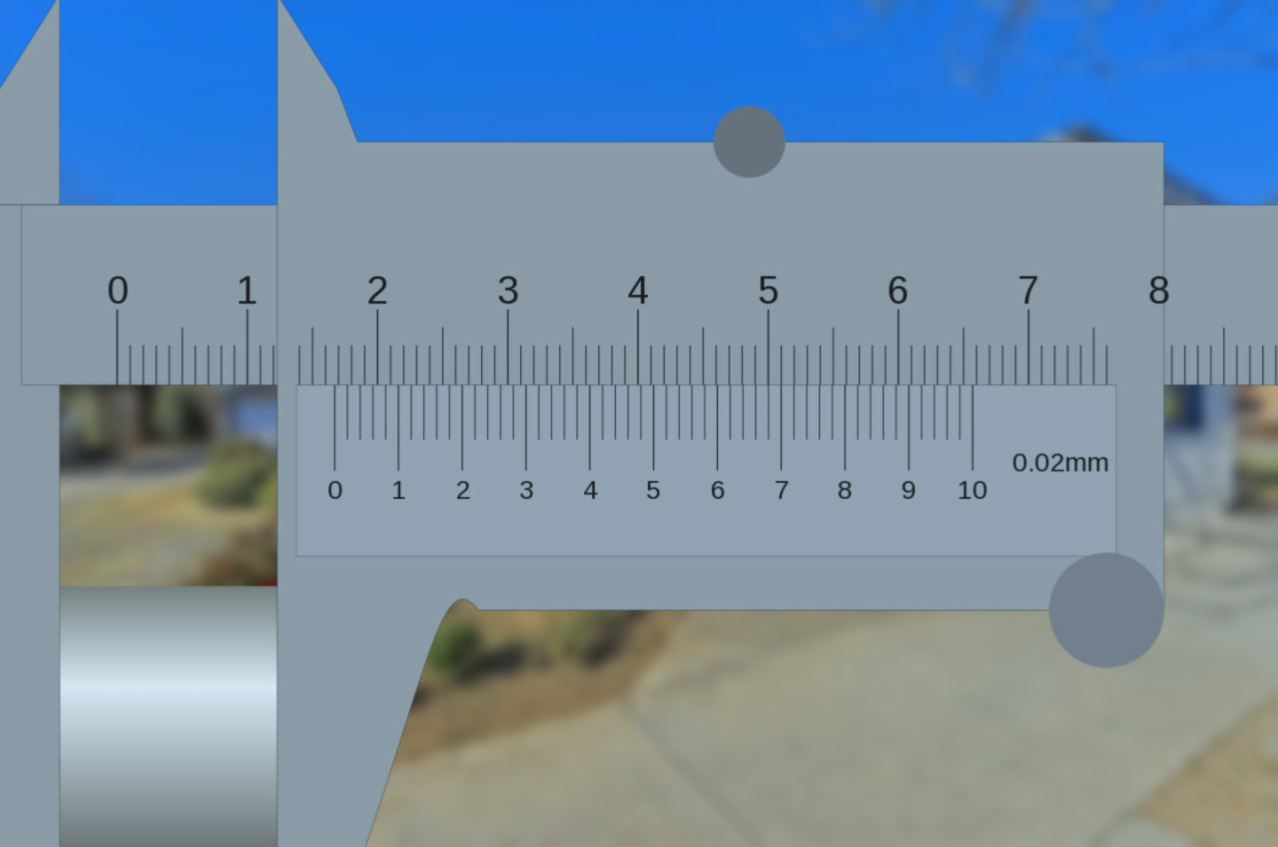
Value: 16.7
